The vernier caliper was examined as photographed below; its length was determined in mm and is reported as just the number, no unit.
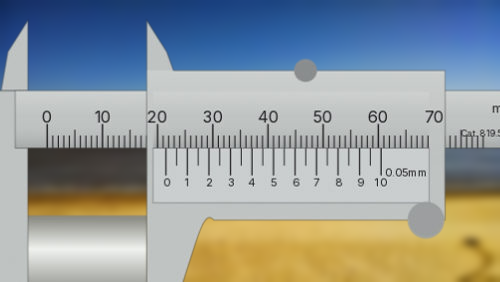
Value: 21.5
